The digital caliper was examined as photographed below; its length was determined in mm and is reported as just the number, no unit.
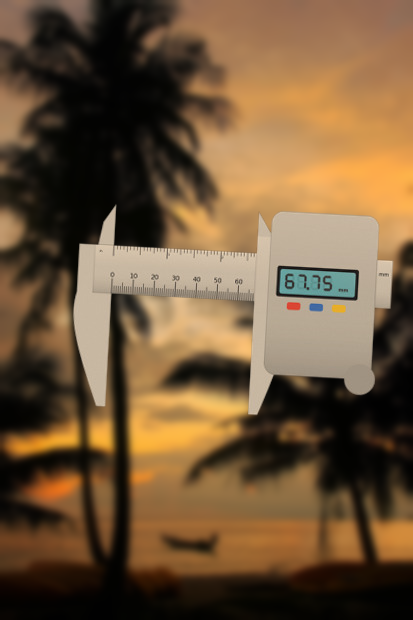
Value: 67.75
